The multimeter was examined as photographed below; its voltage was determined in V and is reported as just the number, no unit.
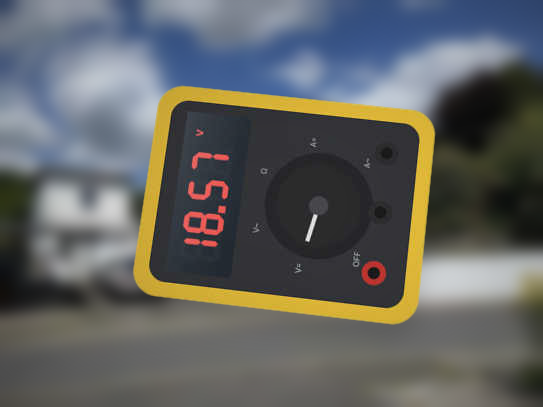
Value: 18.57
